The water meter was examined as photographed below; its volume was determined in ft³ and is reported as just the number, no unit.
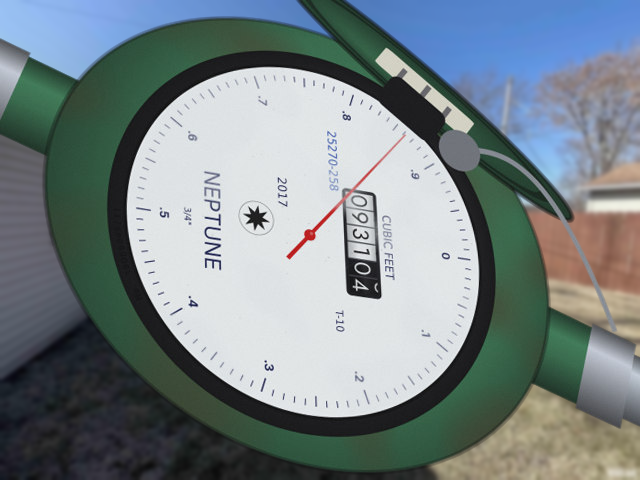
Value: 93103.86
